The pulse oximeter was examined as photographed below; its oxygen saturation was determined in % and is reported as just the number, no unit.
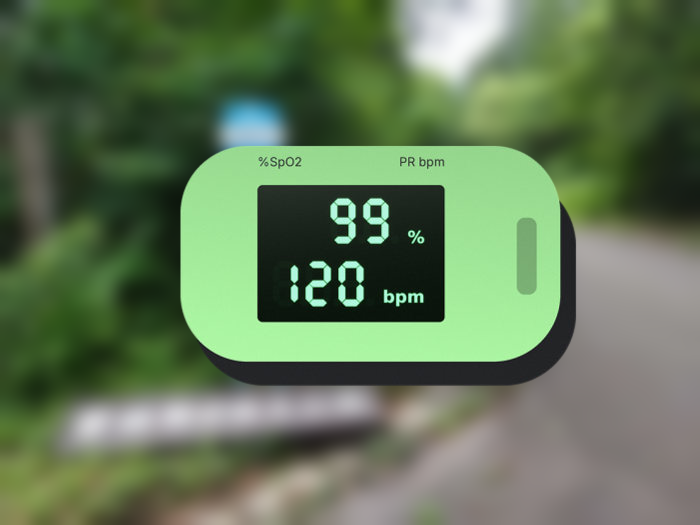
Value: 99
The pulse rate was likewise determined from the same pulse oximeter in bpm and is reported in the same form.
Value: 120
